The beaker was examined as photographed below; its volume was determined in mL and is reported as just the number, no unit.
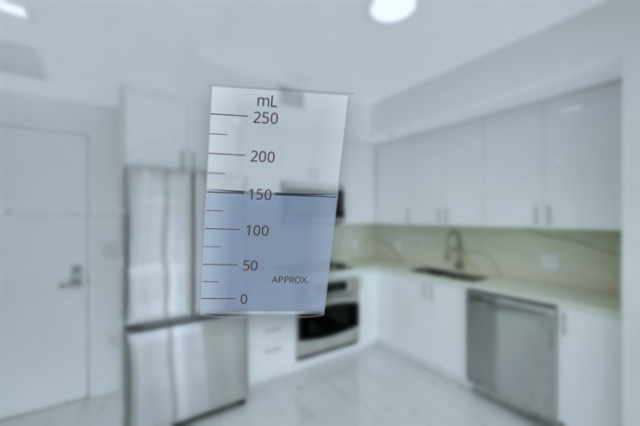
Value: 150
